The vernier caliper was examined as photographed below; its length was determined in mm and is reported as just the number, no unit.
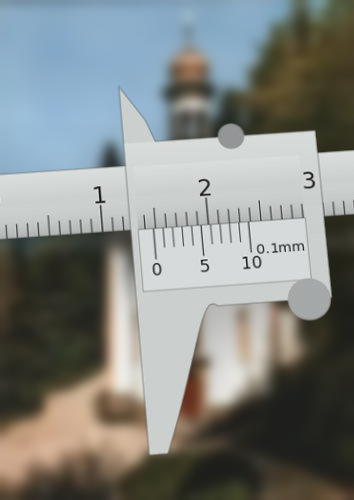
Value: 14.8
